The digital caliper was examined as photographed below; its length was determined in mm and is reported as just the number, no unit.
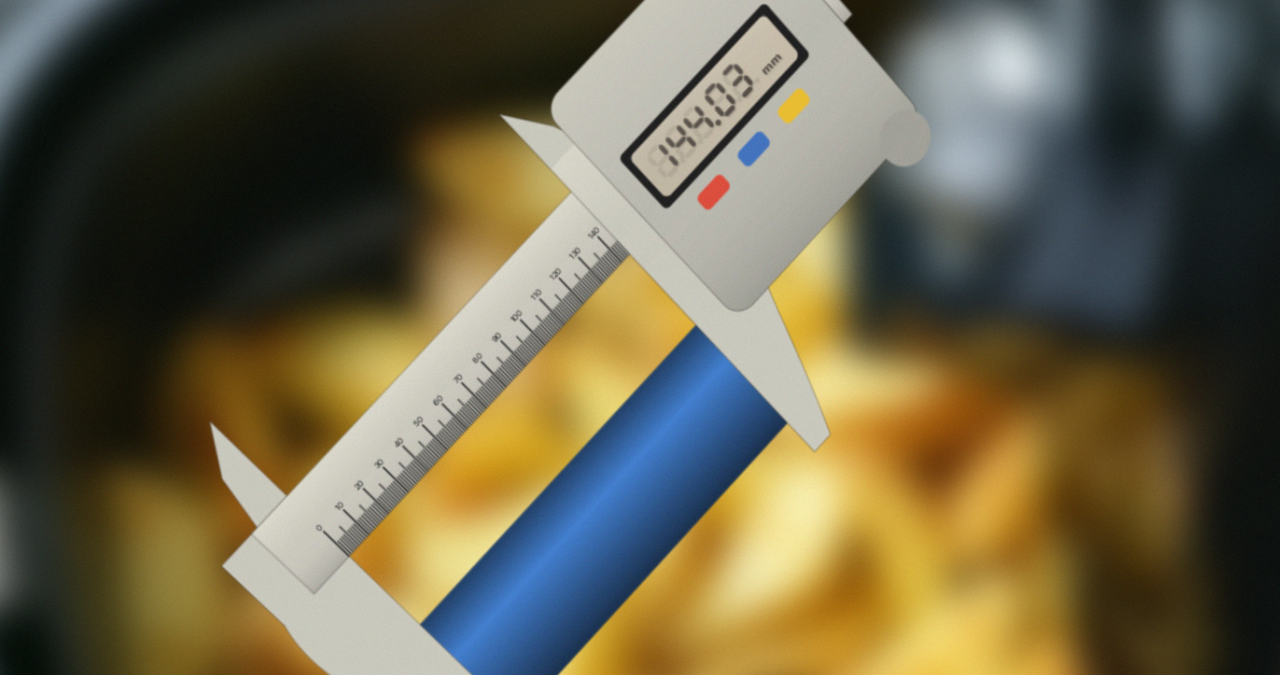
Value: 144.03
